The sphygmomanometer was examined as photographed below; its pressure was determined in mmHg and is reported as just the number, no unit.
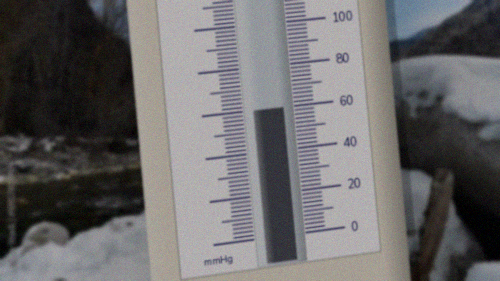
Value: 60
